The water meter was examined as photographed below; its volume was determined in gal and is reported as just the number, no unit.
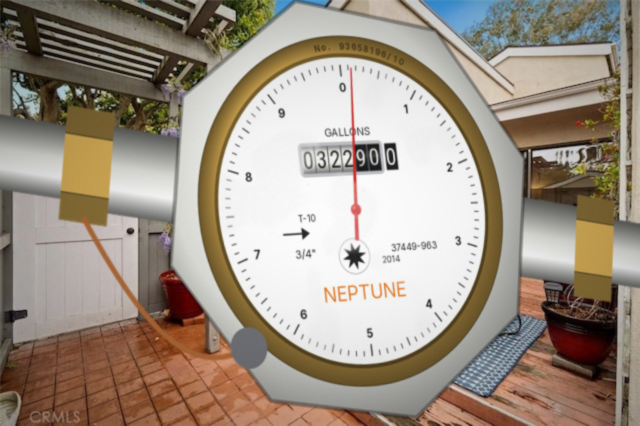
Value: 322900.1
